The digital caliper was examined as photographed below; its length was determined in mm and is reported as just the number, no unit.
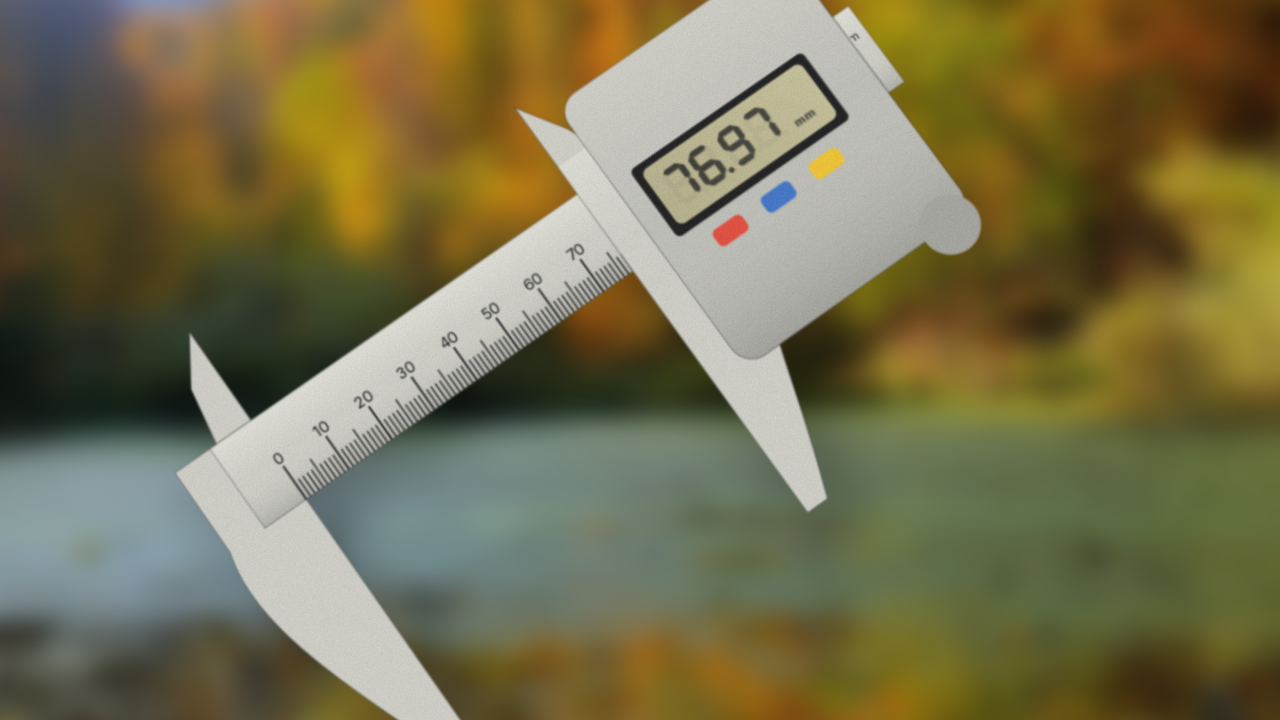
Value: 76.97
